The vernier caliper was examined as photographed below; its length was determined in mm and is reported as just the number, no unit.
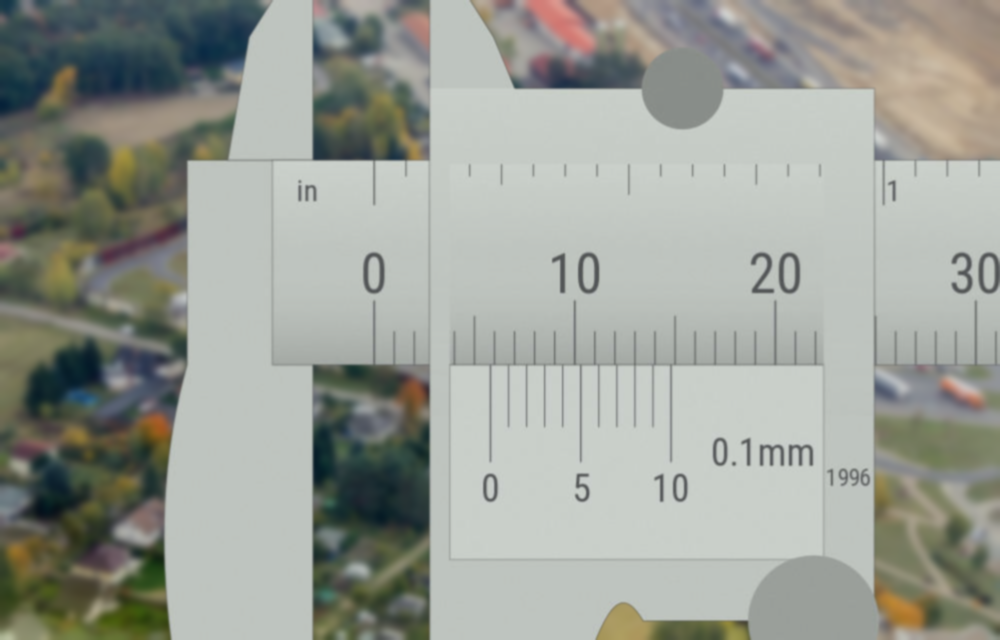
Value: 5.8
